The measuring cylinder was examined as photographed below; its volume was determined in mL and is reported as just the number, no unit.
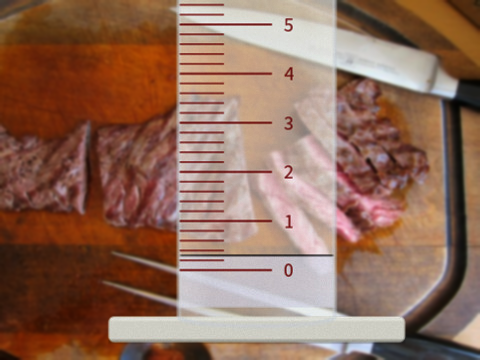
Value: 0.3
